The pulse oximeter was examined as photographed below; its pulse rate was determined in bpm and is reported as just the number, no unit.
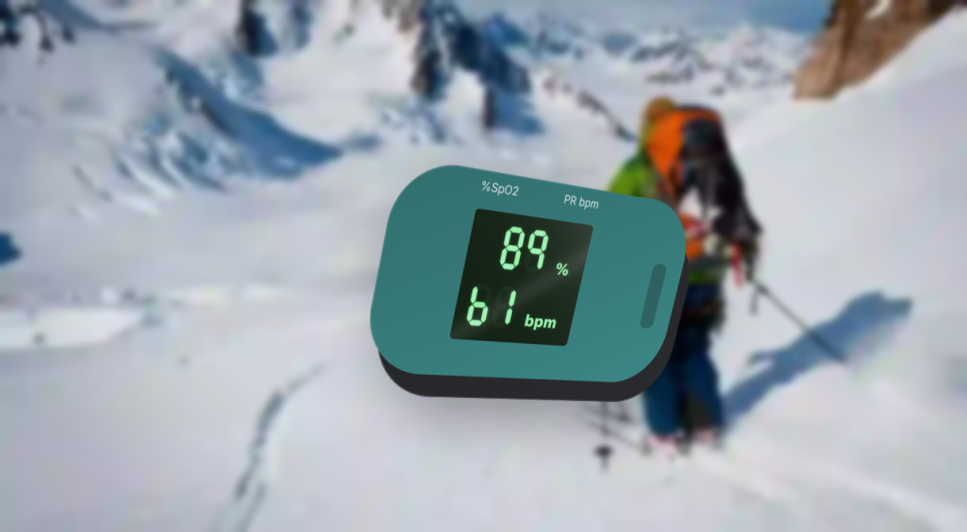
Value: 61
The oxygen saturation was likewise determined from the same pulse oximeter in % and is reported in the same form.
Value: 89
